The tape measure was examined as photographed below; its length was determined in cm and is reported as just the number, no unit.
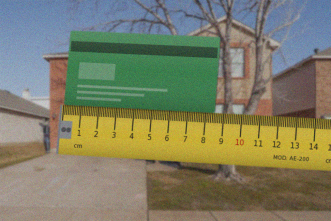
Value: 8.5
